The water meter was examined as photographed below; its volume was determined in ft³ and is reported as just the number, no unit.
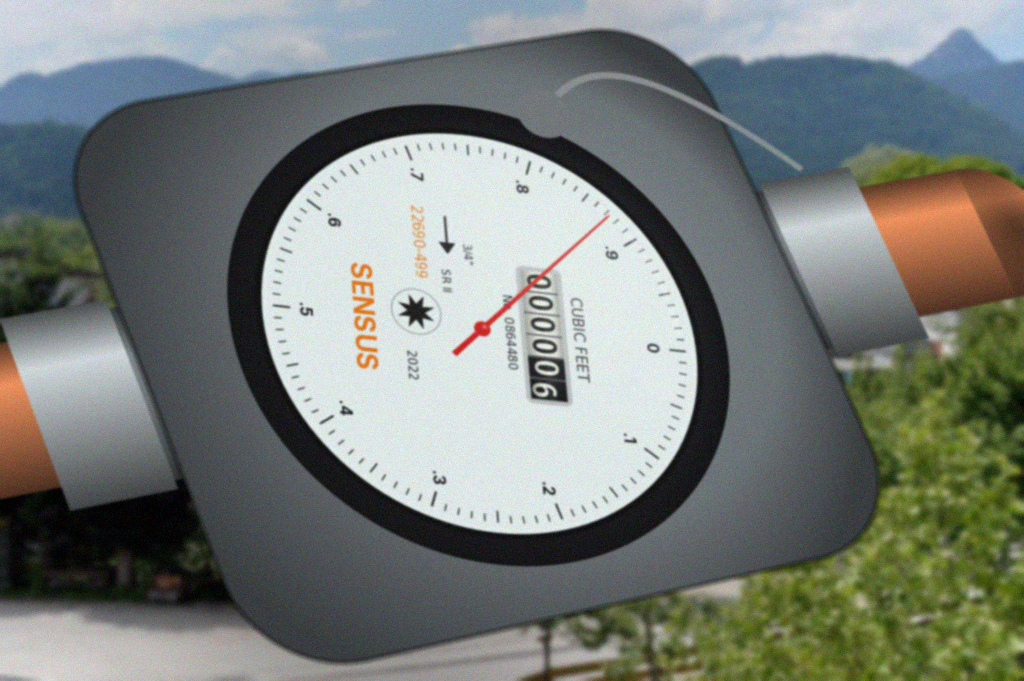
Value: 5.87
